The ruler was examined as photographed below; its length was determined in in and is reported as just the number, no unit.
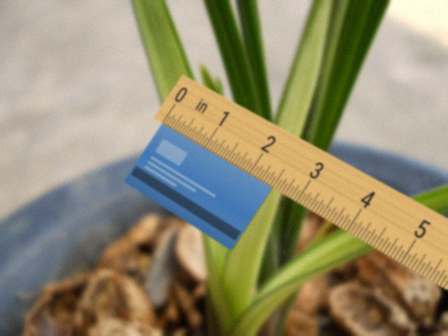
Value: 2.5
